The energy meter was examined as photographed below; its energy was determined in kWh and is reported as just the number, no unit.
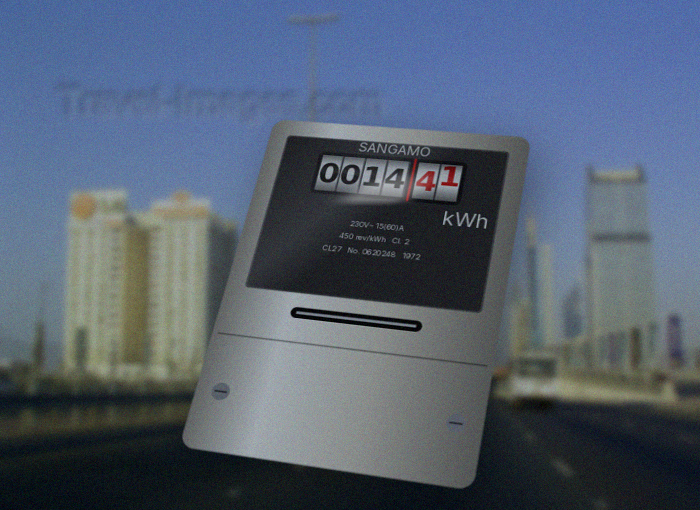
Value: 14.41
